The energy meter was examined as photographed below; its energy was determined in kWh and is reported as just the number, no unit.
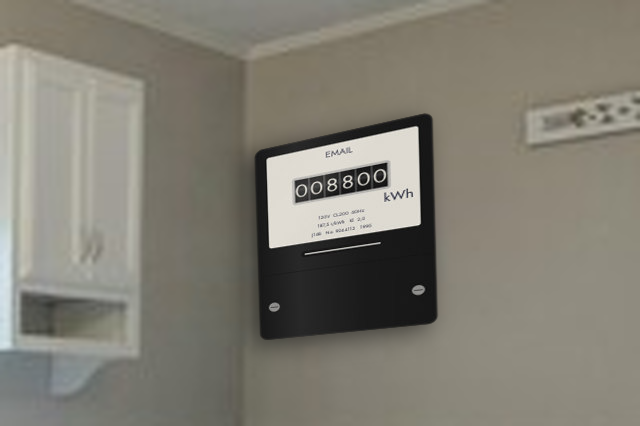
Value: 8800
